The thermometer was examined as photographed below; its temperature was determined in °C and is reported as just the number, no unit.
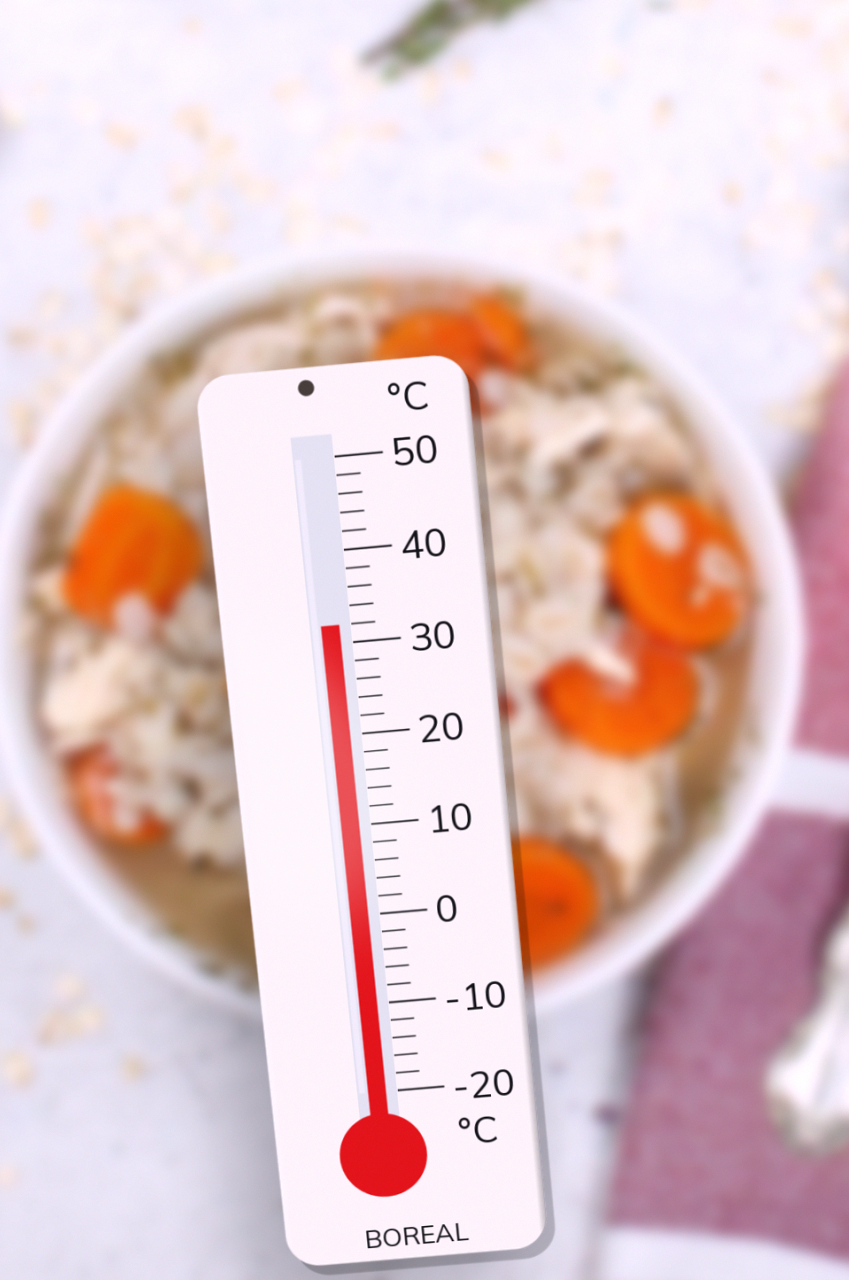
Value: 32
